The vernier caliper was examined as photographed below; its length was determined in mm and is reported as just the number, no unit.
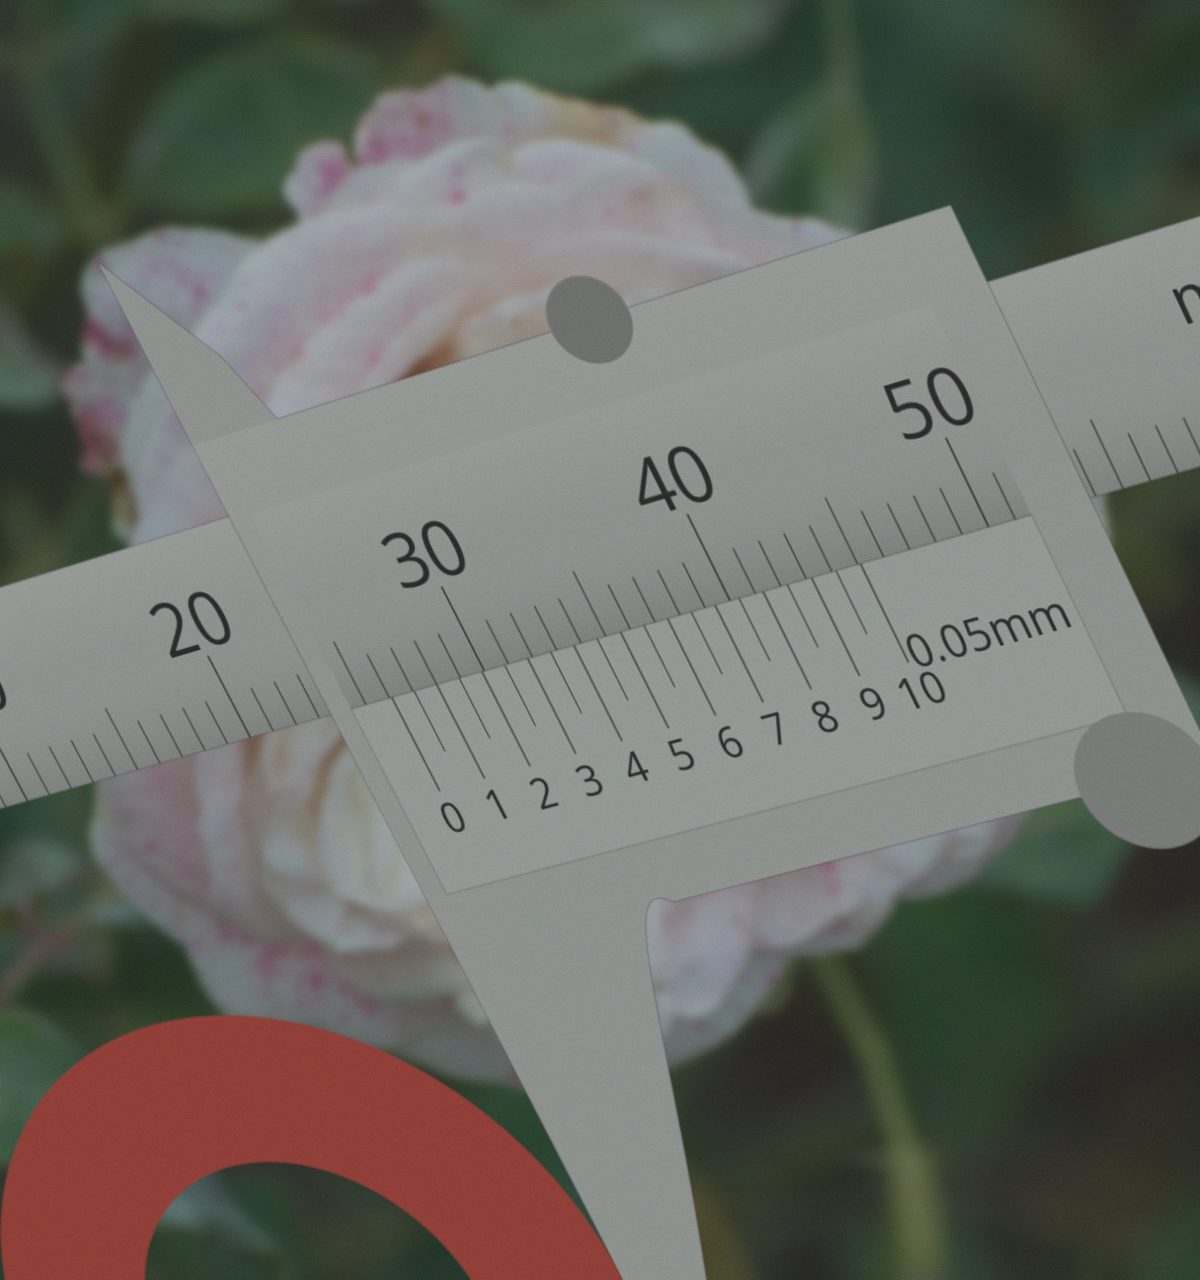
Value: 26.1
